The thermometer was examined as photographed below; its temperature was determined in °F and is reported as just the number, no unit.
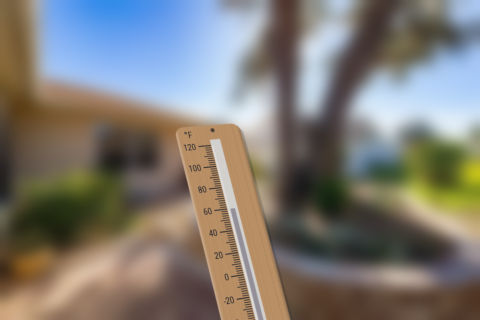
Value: 60
